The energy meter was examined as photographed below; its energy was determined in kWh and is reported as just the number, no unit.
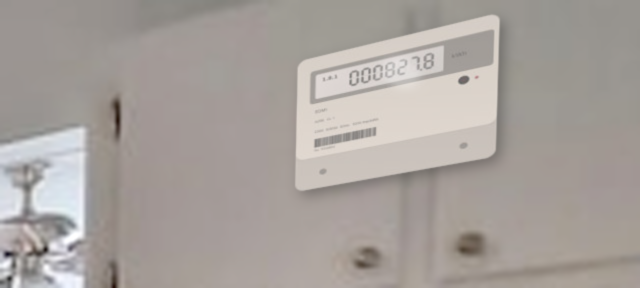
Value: 827.8
